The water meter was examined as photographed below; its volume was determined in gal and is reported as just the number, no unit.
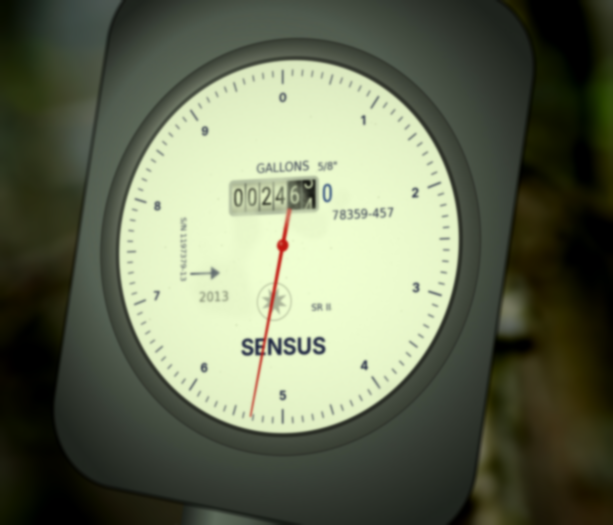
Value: 24635.3
